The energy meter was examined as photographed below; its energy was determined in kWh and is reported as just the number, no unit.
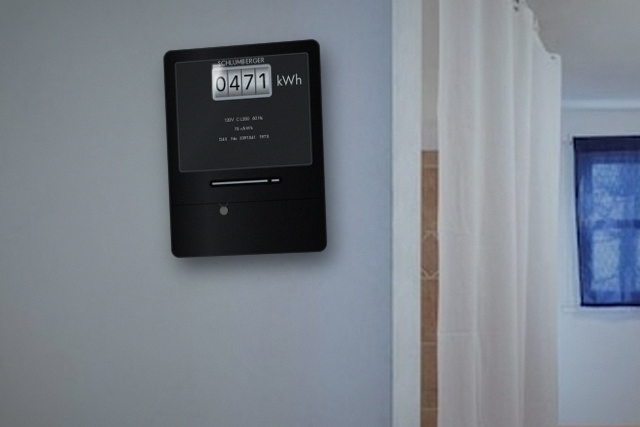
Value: 471
